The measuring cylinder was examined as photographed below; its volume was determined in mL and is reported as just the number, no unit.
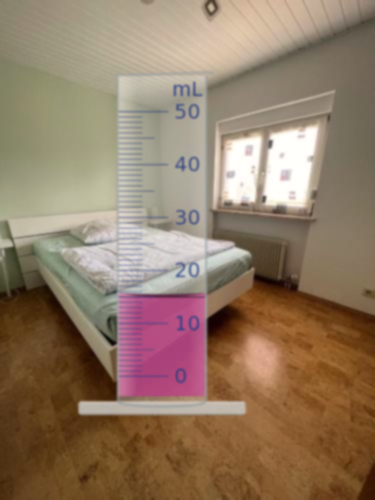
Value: 15
